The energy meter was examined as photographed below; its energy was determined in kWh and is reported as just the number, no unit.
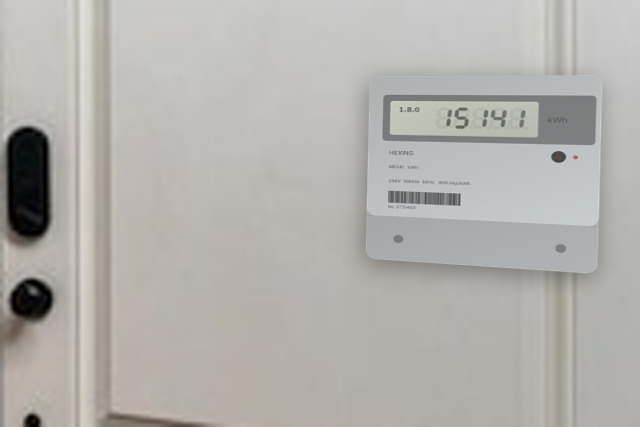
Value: 15141
